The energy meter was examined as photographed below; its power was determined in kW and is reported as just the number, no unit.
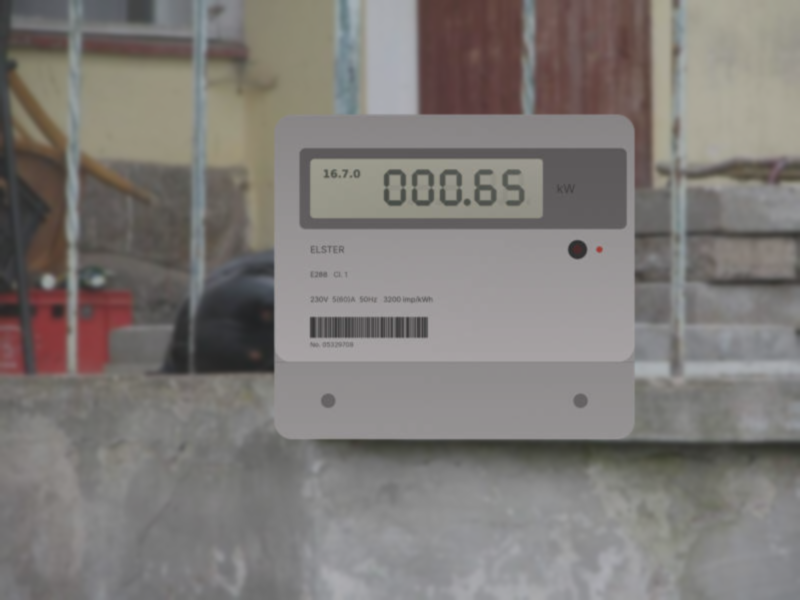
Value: 0.65
